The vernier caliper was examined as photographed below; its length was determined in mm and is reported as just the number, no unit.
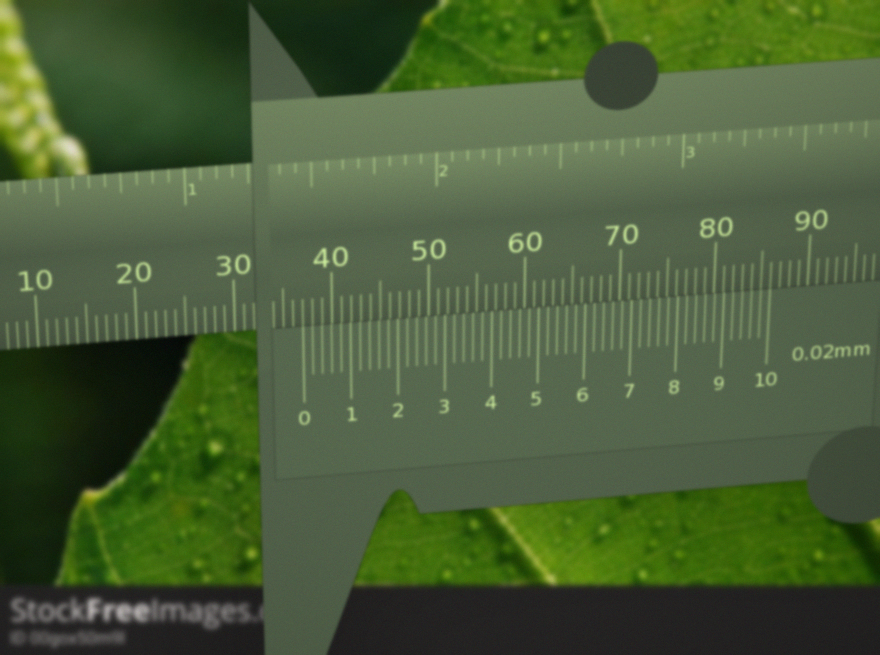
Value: 37.0
